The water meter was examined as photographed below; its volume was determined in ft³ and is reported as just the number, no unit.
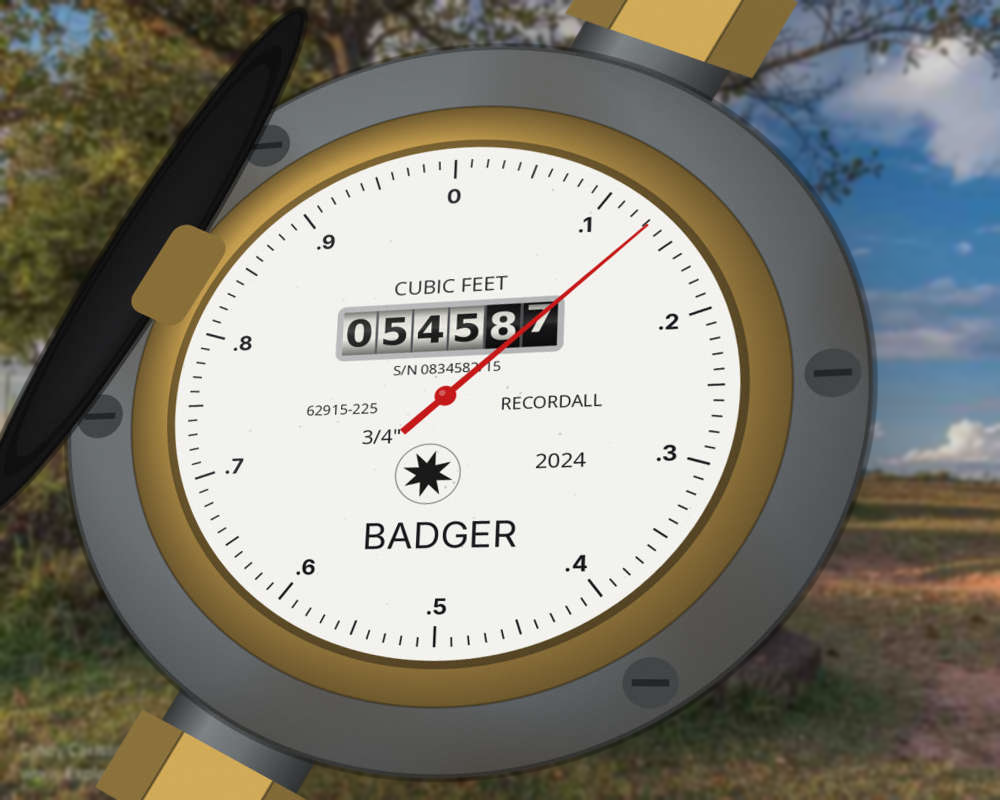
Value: 54587.13
